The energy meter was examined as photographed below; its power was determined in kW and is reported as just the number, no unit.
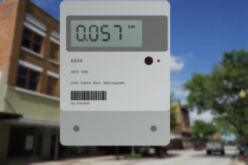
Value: 0.057
